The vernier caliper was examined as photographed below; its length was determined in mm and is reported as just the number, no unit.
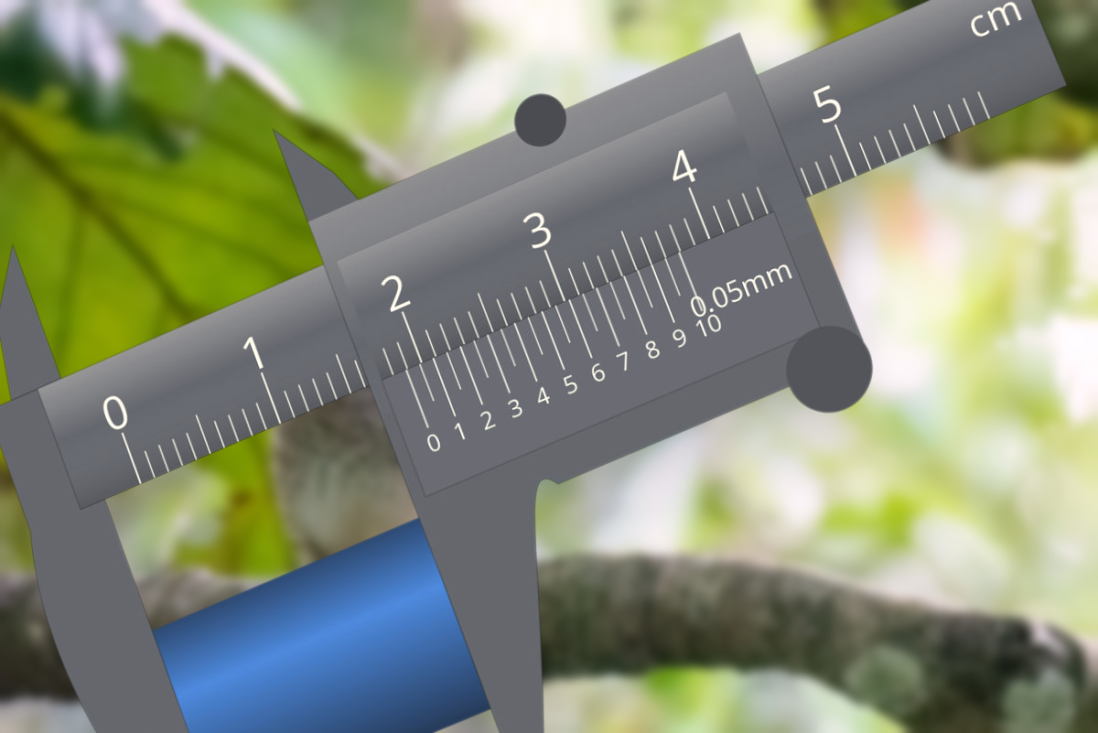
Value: 18.9
